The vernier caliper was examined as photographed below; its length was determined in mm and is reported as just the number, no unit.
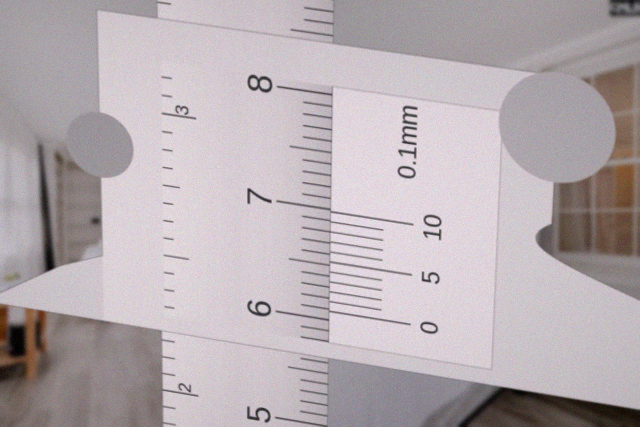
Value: 60.8
